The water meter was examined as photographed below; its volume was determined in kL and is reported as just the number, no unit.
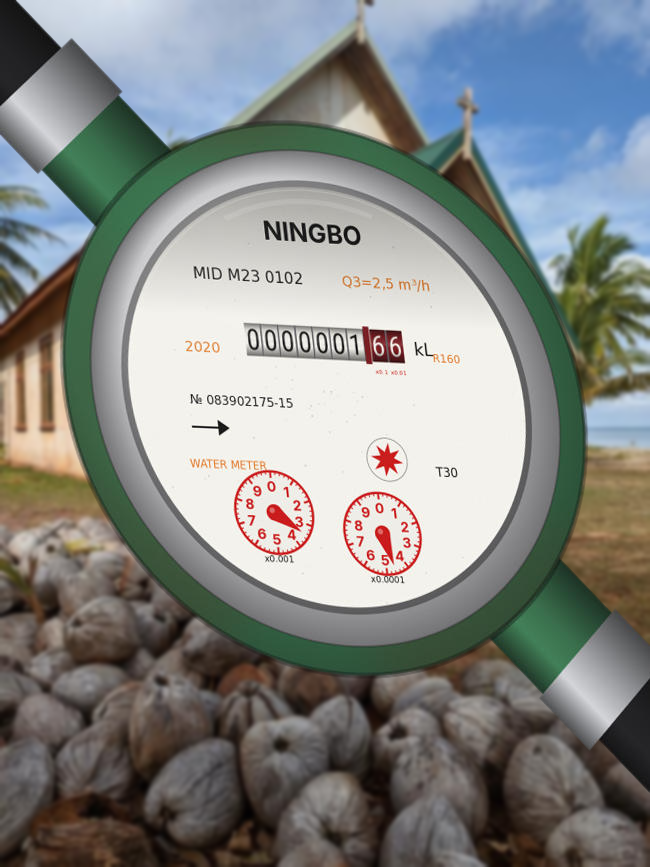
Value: 1.6634
